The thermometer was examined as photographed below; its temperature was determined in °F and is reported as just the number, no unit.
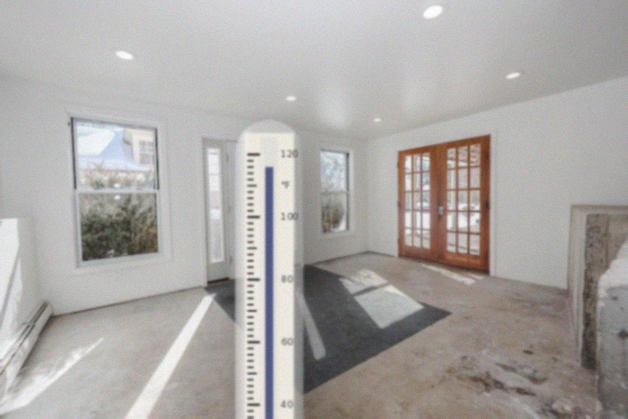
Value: 116
